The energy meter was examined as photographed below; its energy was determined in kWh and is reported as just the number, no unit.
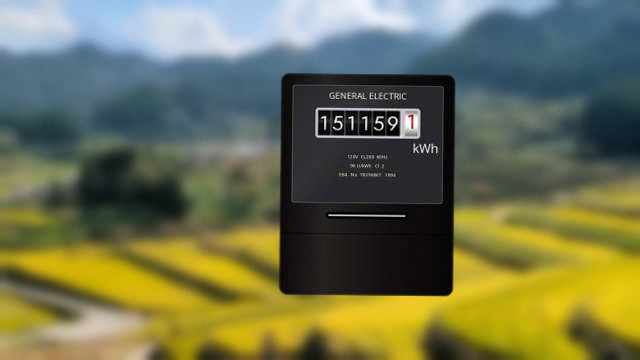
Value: 151159.1
